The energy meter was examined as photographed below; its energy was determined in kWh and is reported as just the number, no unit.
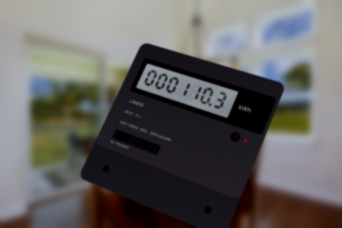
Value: 110.3
